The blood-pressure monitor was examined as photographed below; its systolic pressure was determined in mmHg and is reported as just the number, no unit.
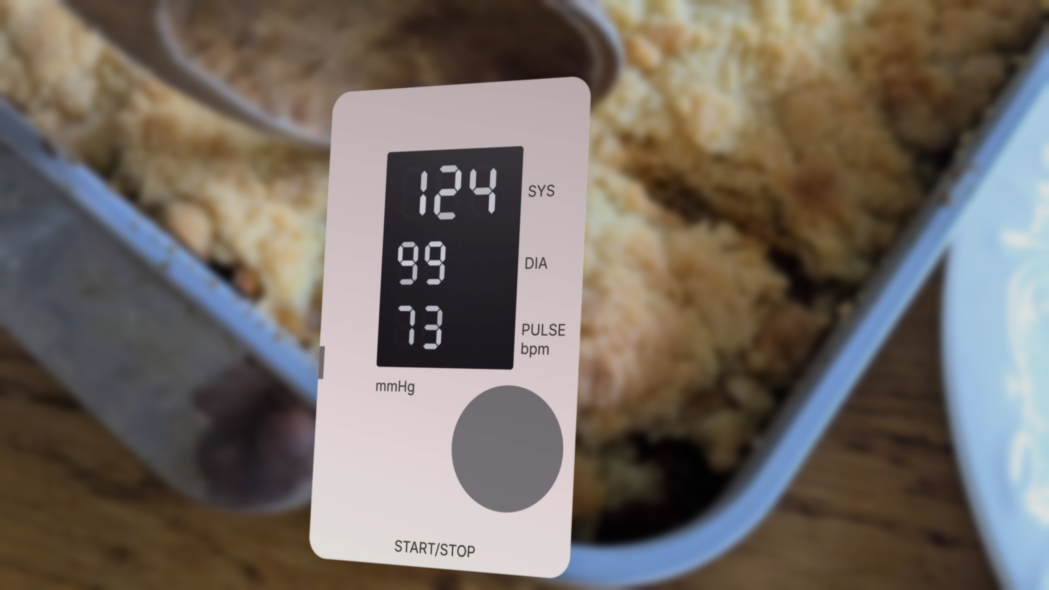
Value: 124
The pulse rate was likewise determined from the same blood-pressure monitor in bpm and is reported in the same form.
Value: 73
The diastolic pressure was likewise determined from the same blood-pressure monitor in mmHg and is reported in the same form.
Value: 99
